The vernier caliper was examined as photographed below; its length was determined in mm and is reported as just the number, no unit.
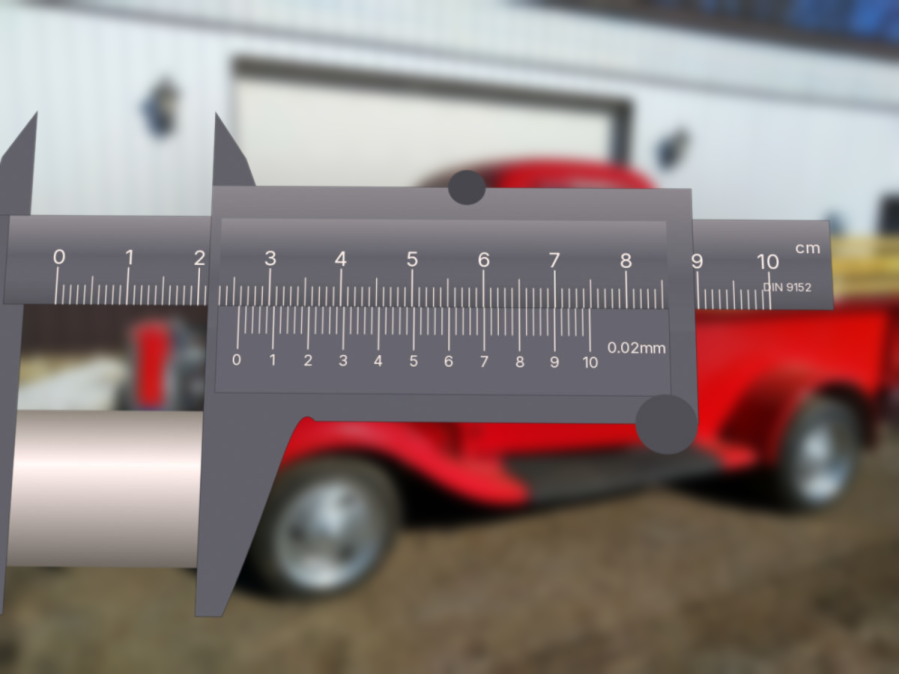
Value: 25.8
